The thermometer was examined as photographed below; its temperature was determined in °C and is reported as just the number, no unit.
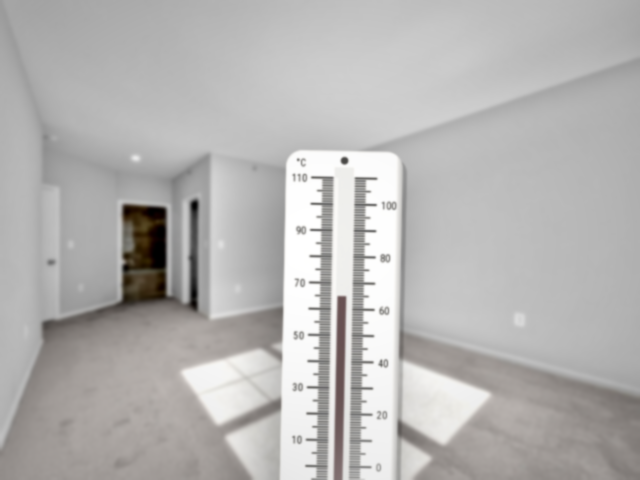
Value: 65
